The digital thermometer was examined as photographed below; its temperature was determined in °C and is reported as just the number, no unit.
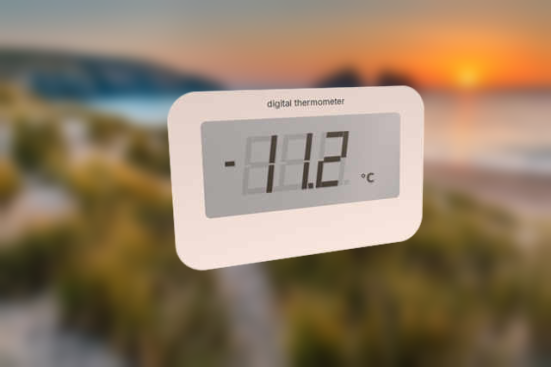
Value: -11.2
